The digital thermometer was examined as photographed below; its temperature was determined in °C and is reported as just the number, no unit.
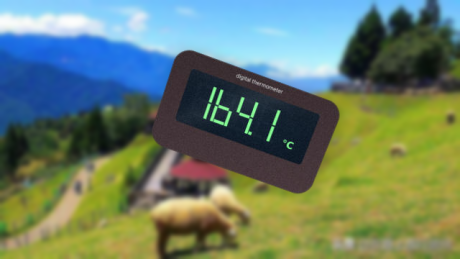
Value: 164.1
